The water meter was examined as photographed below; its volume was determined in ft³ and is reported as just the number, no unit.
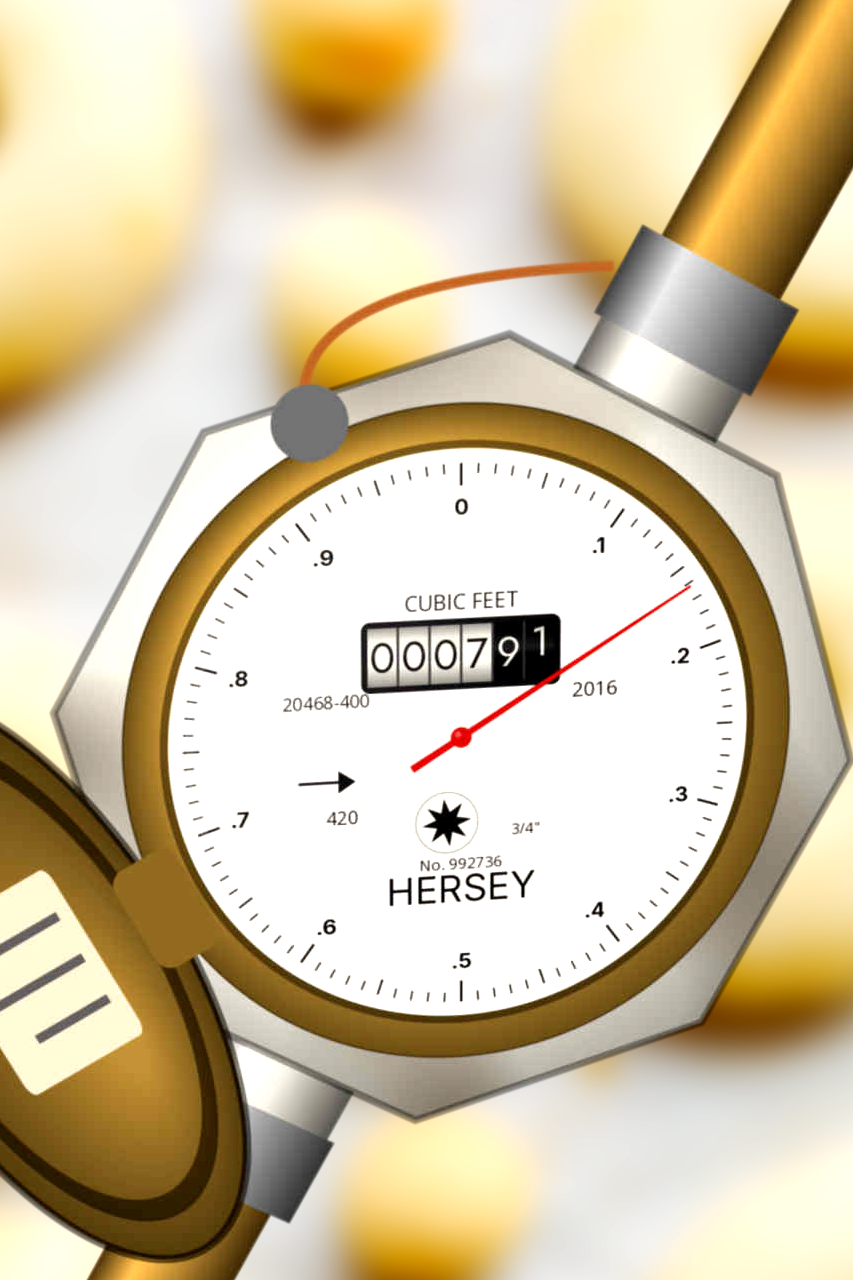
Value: 791.16
